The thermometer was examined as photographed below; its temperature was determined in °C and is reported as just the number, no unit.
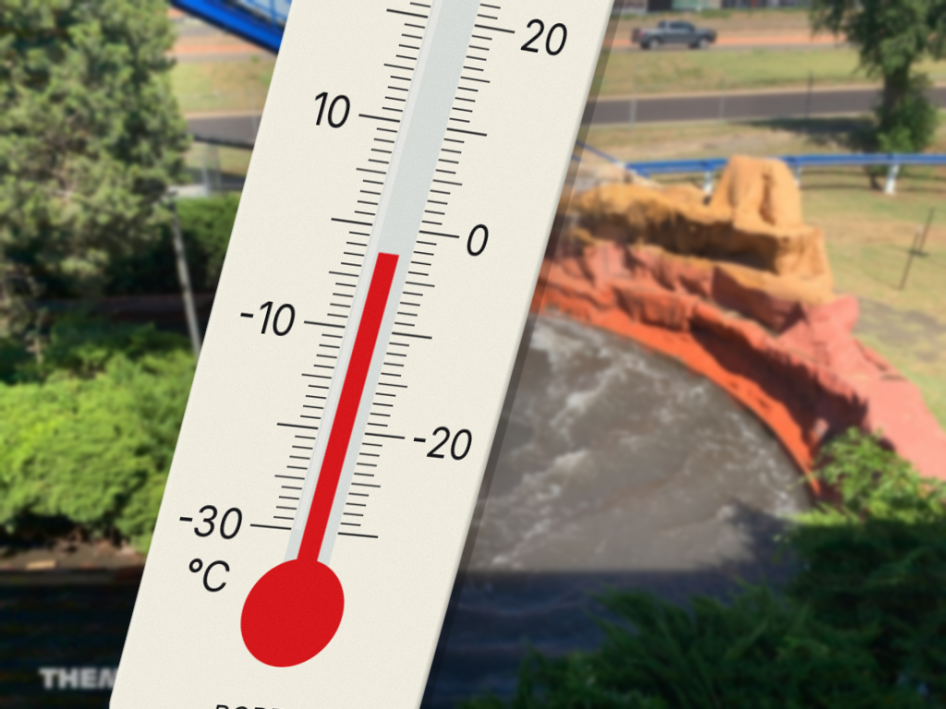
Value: -2.5
